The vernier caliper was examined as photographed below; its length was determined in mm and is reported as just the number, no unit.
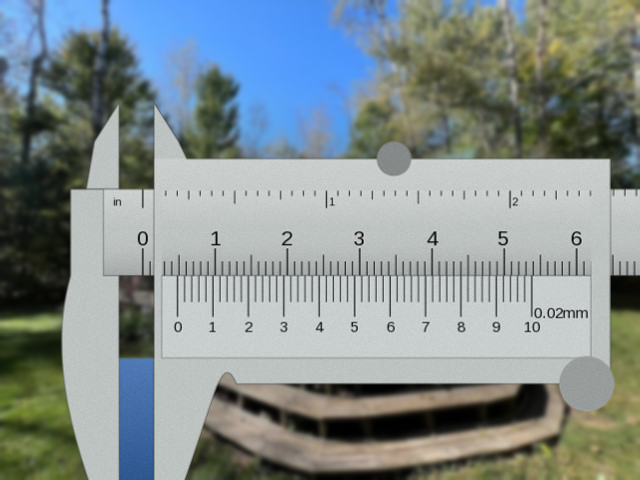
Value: 4.8
